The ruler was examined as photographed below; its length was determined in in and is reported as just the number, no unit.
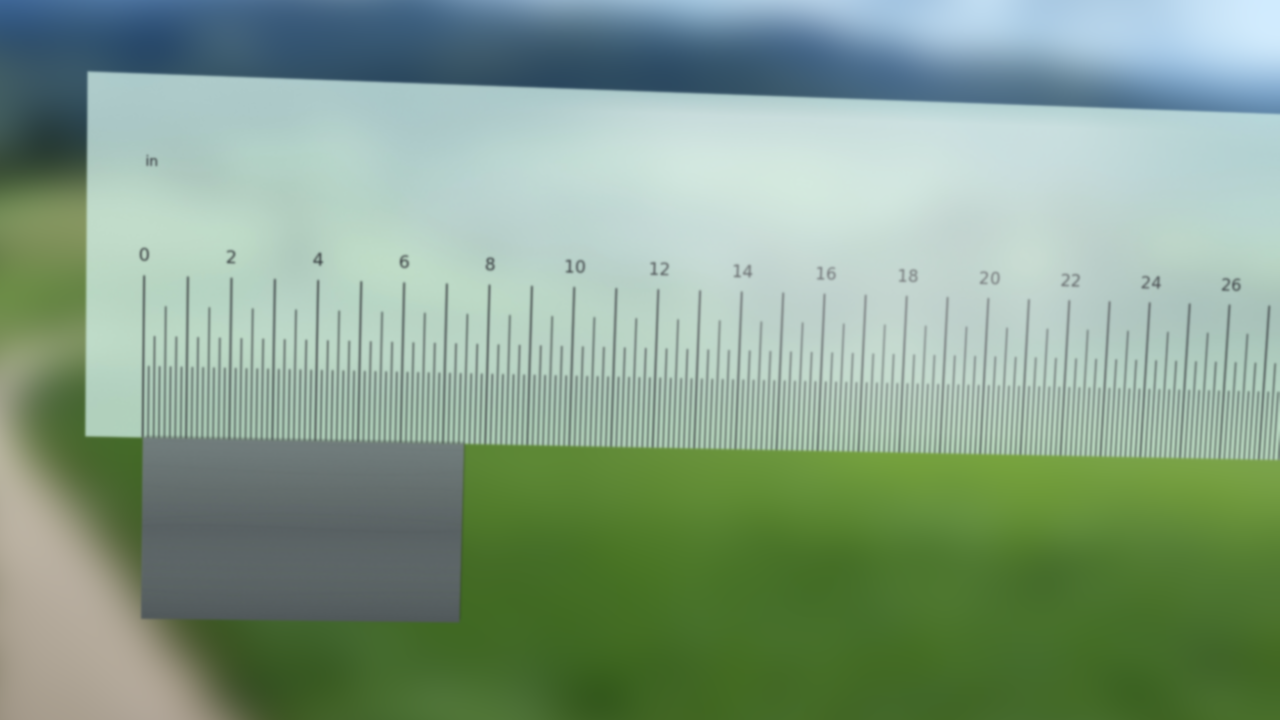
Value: 7.5
